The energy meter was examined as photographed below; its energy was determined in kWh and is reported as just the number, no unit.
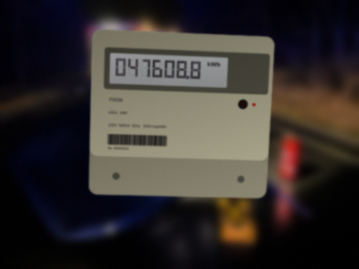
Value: 47608.8
